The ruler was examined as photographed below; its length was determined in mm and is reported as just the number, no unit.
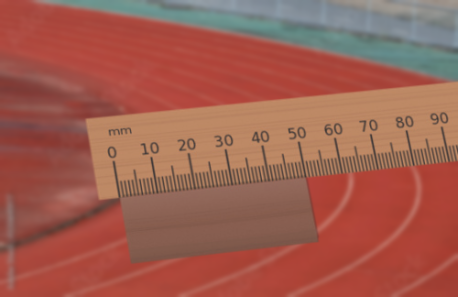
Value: 50
